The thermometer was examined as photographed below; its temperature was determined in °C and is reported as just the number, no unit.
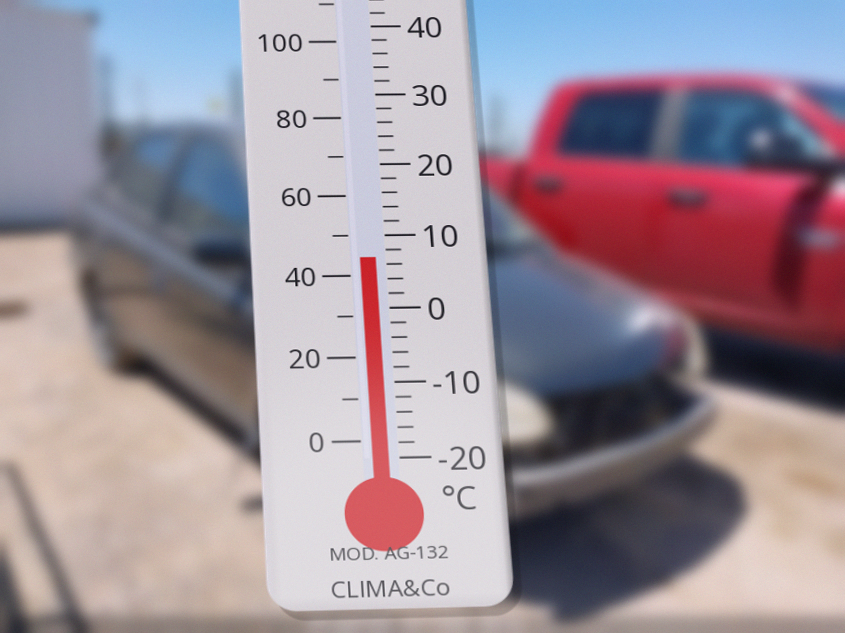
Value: 7
